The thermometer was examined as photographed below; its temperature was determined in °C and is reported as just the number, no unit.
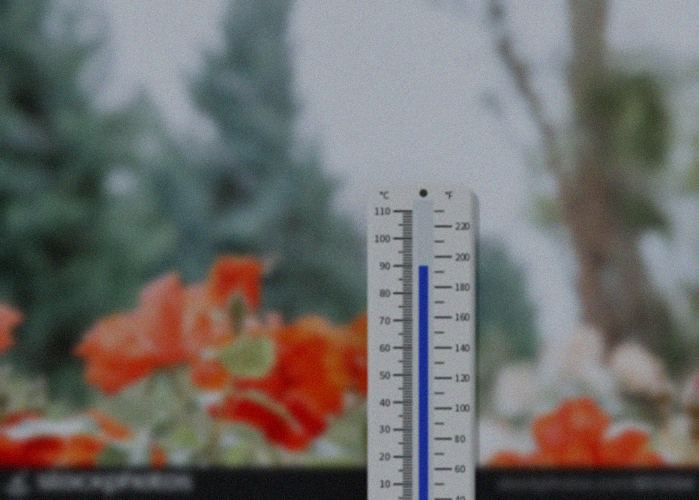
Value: 90
